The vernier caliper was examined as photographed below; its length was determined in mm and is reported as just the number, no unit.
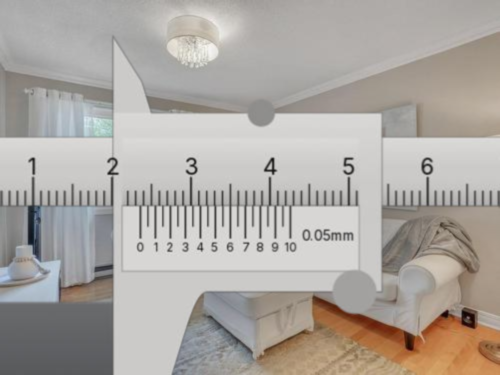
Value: 23.6
